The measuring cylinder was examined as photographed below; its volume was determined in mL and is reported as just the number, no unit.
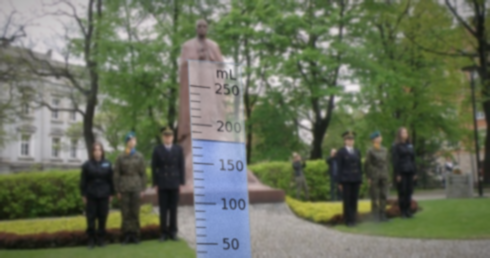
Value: 180
